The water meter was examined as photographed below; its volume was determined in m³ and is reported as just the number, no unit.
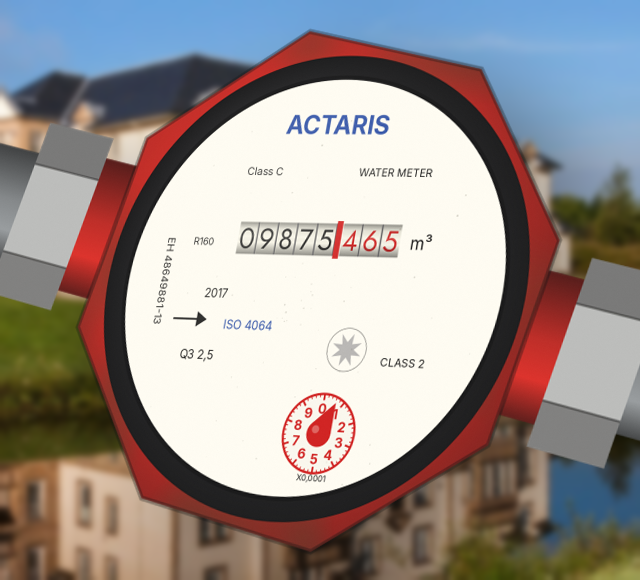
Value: 9875.4650
